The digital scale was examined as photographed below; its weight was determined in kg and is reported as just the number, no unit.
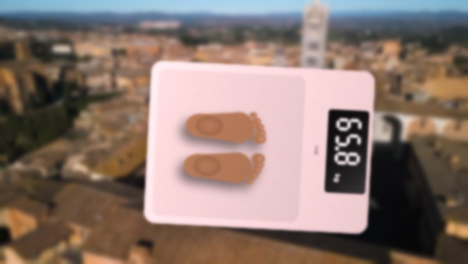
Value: 65.8
